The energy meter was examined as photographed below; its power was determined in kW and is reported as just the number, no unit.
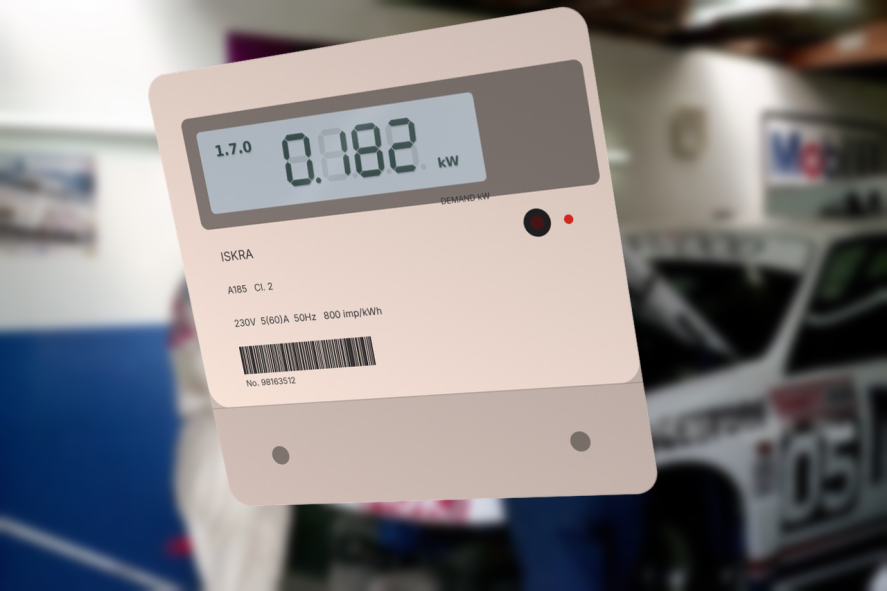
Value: 0.182
